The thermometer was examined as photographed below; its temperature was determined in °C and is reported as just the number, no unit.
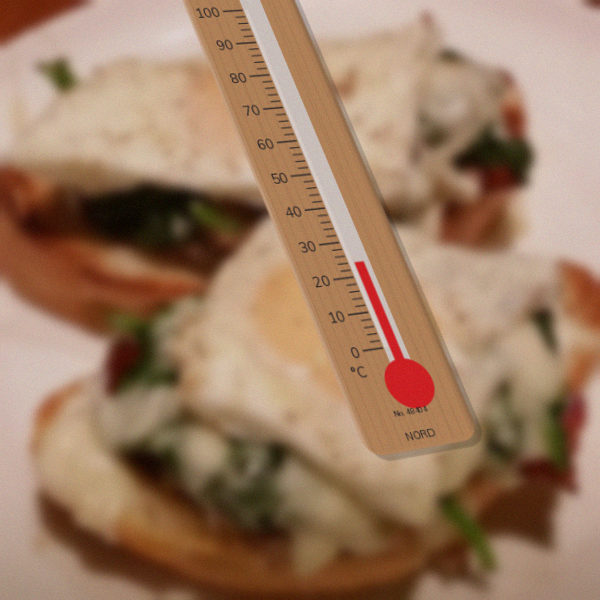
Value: 24
